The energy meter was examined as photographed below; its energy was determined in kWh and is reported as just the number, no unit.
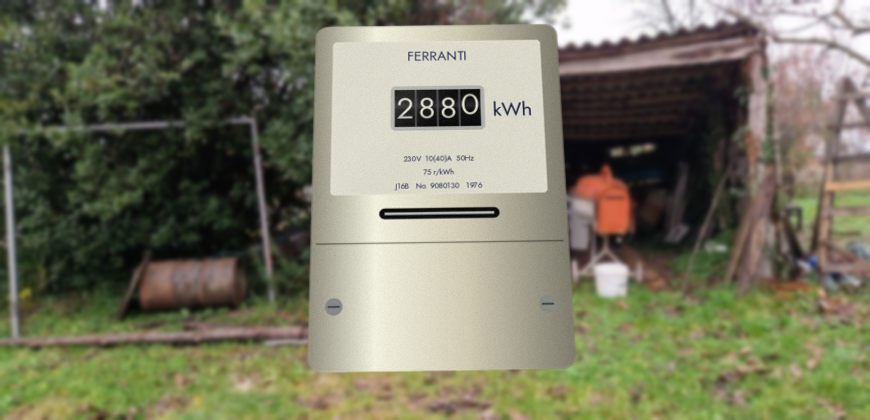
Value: 2880
